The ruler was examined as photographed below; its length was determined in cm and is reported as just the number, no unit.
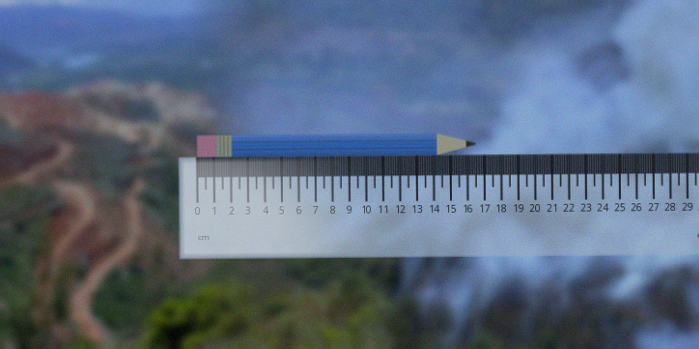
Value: 16.5
